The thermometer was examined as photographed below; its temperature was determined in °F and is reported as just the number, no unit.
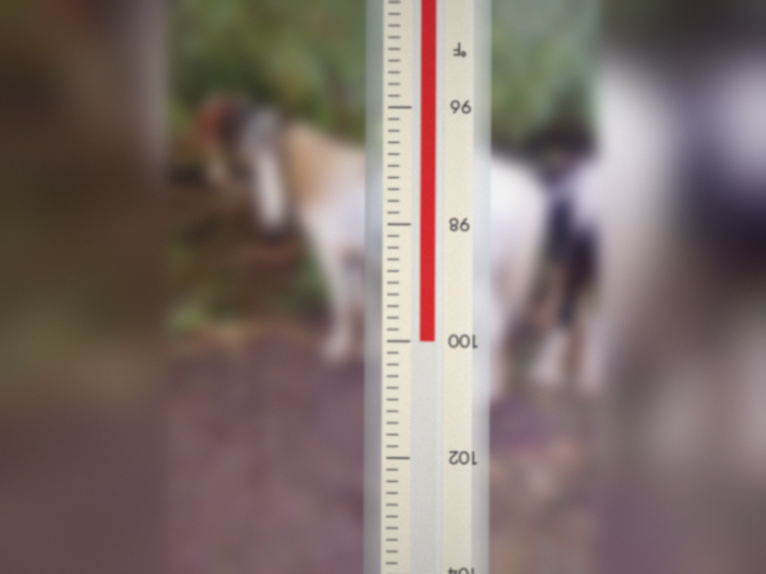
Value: 100
